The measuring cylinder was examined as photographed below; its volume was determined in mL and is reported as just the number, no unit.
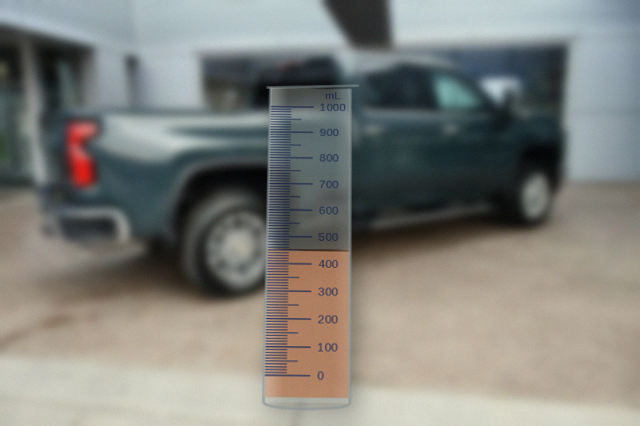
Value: 450
